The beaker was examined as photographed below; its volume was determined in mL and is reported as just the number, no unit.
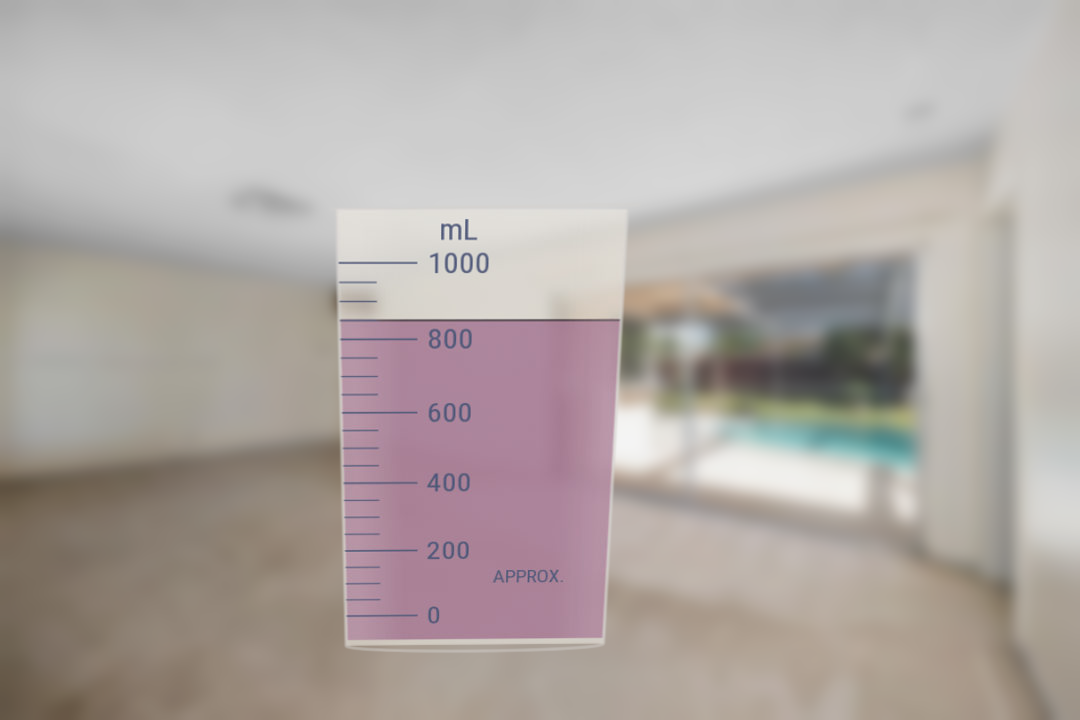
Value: 850
